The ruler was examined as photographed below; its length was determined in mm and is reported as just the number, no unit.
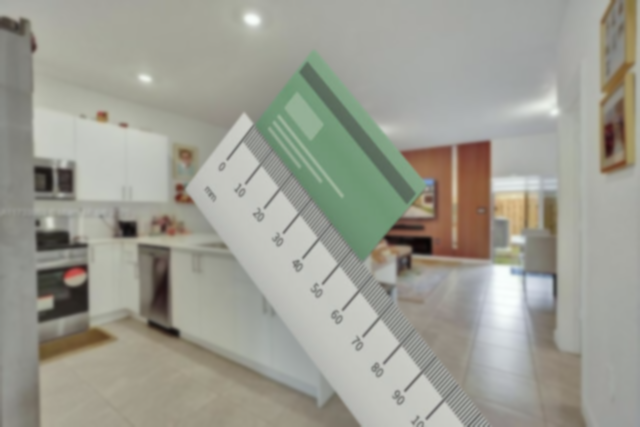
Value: 55
